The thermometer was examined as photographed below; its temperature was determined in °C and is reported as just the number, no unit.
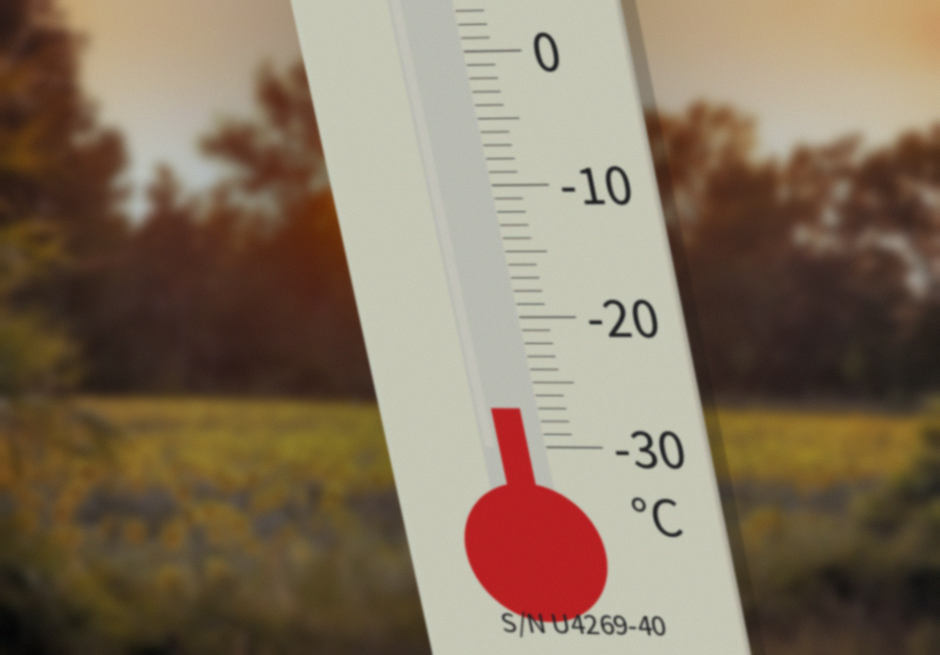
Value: -27
